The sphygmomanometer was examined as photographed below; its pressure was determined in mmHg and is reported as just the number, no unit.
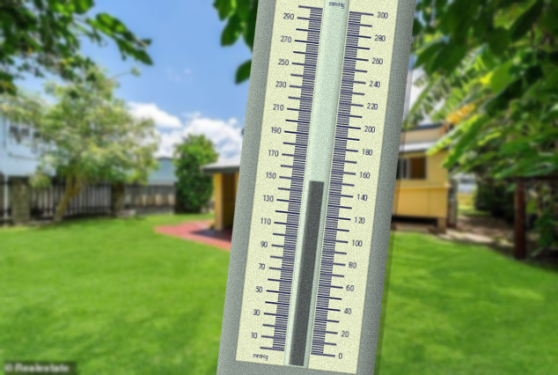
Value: 150
